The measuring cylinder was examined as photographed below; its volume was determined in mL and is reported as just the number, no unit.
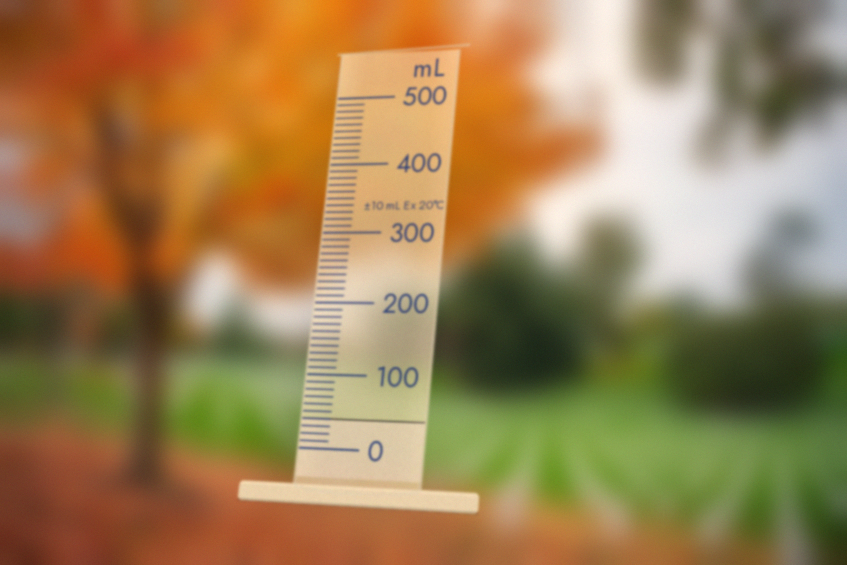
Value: 40
